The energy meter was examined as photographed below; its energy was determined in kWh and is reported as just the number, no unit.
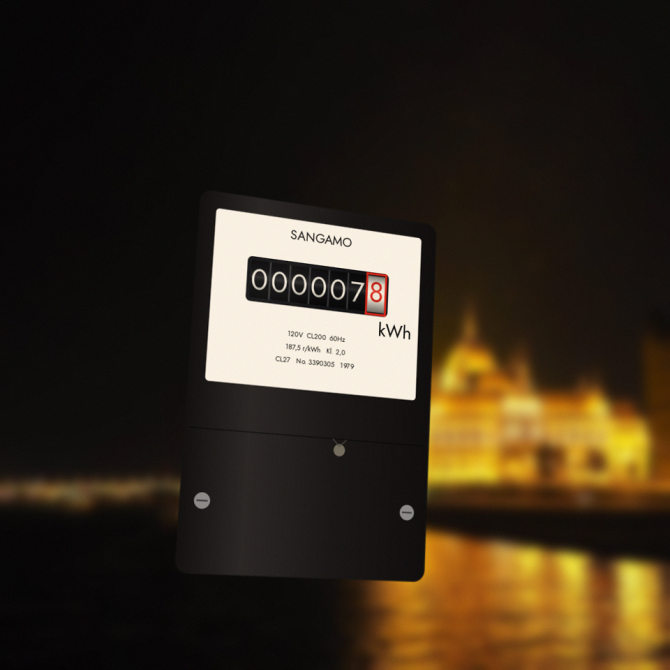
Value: 7.8
